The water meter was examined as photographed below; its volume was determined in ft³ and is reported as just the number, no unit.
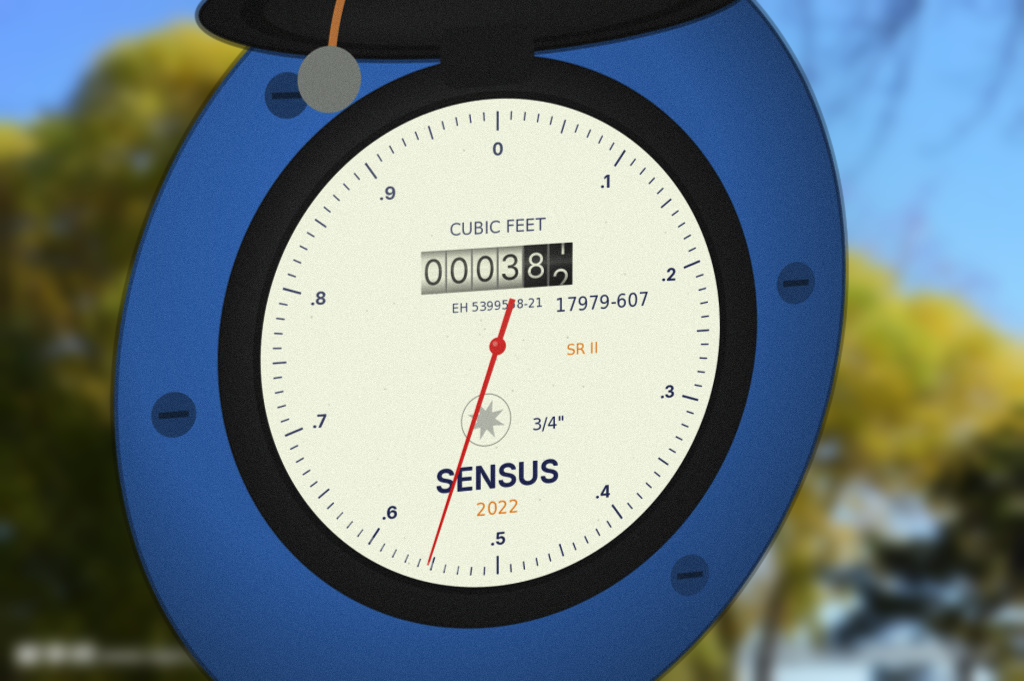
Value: 381.55
